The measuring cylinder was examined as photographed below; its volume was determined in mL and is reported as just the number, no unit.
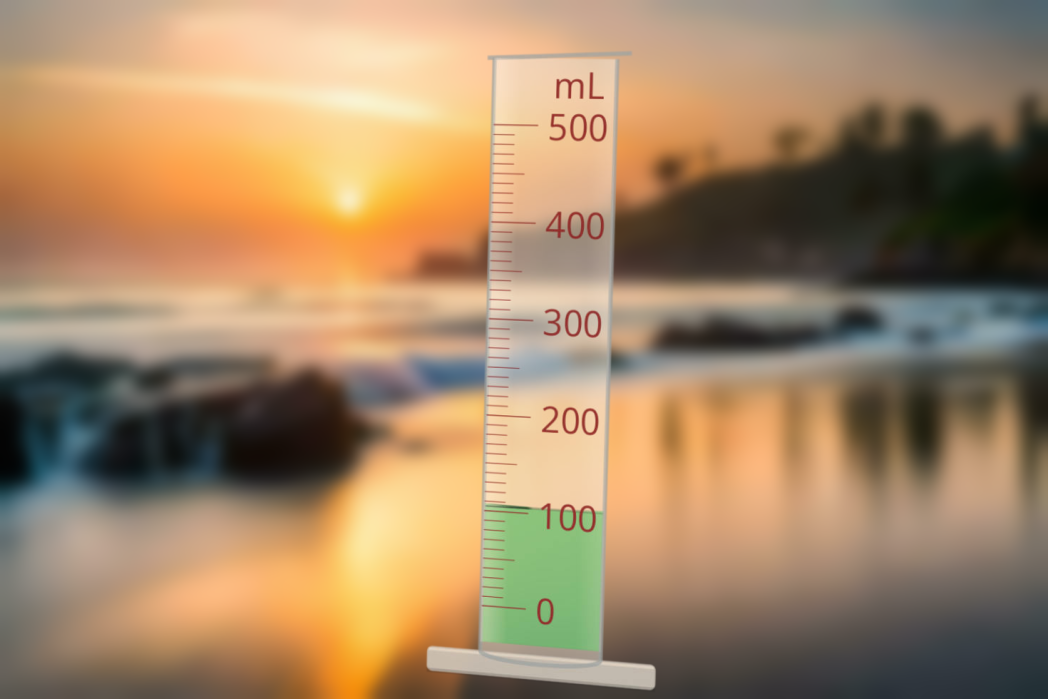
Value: 105
